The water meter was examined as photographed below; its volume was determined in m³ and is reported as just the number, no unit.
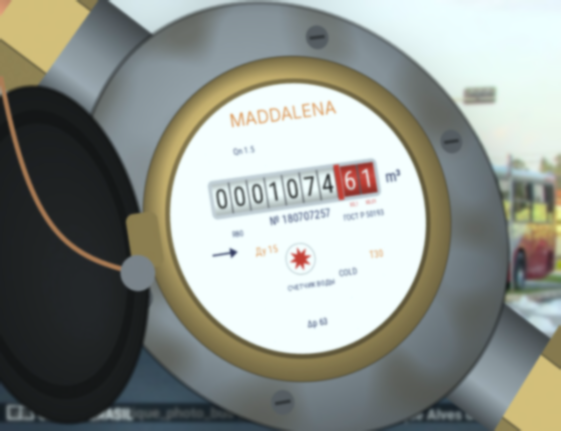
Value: 1074.61
